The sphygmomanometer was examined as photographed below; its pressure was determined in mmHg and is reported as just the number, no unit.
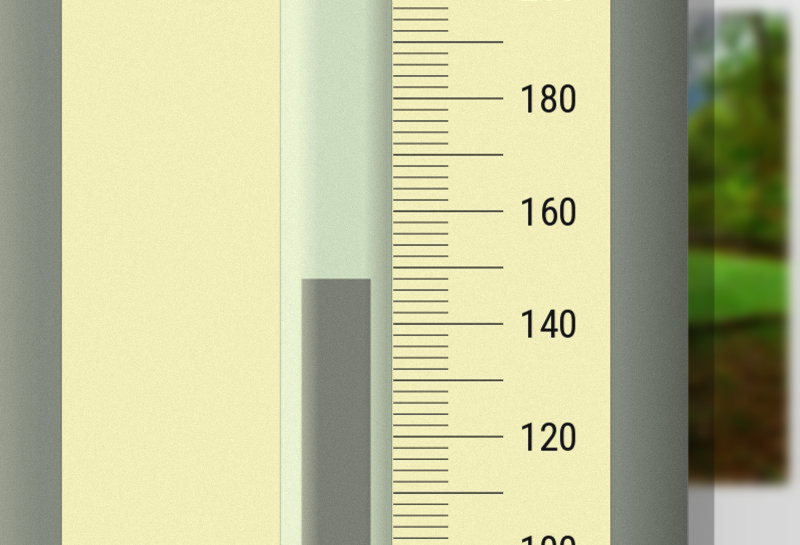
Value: 148
